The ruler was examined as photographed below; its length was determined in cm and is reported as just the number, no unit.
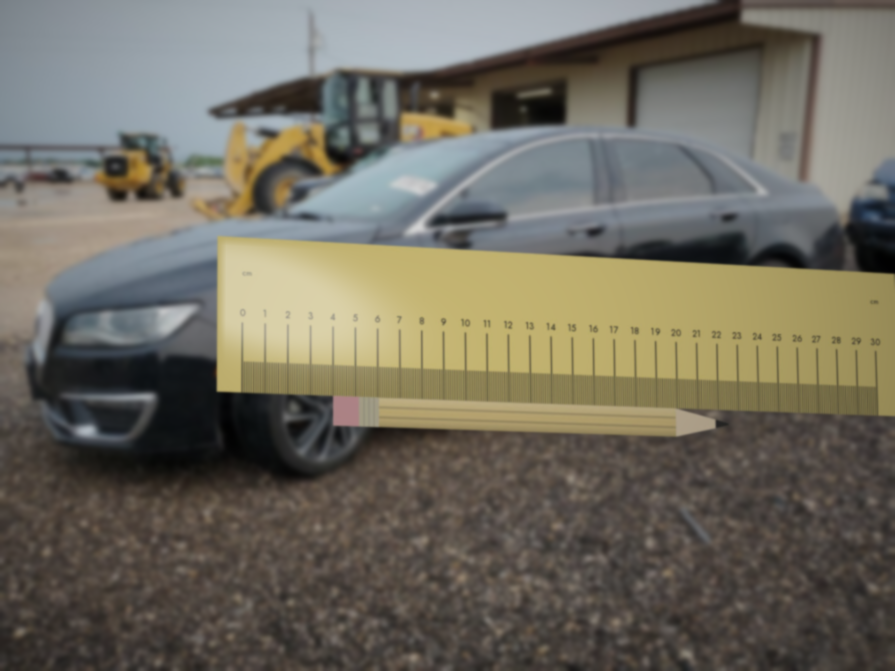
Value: 18.5
